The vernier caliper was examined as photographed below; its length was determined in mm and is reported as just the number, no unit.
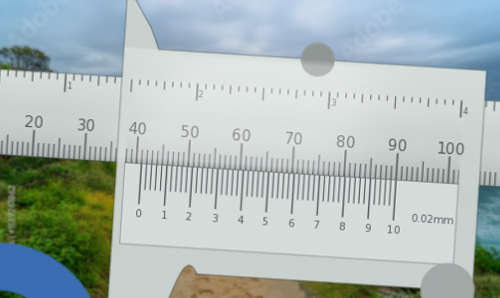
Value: 41.0
